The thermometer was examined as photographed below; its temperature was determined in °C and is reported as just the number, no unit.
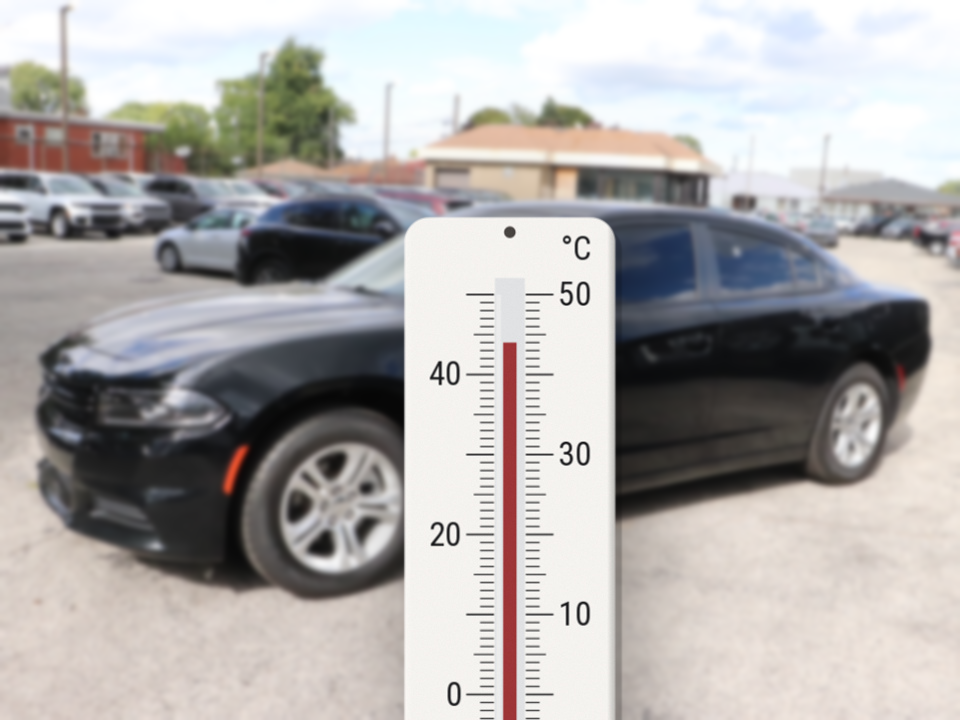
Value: 44
